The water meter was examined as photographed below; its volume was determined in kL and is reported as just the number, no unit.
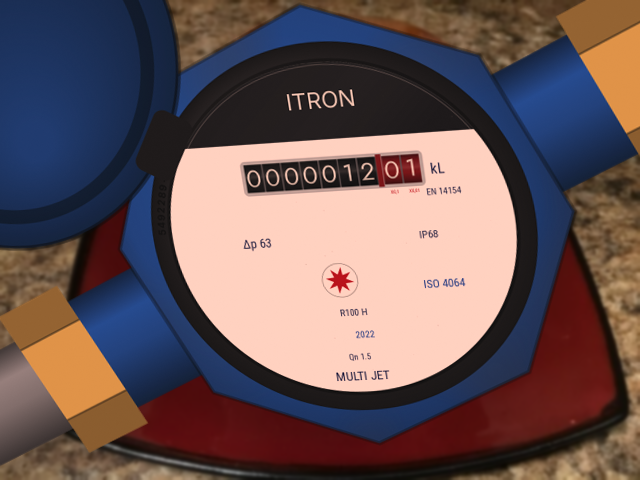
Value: 12.01
